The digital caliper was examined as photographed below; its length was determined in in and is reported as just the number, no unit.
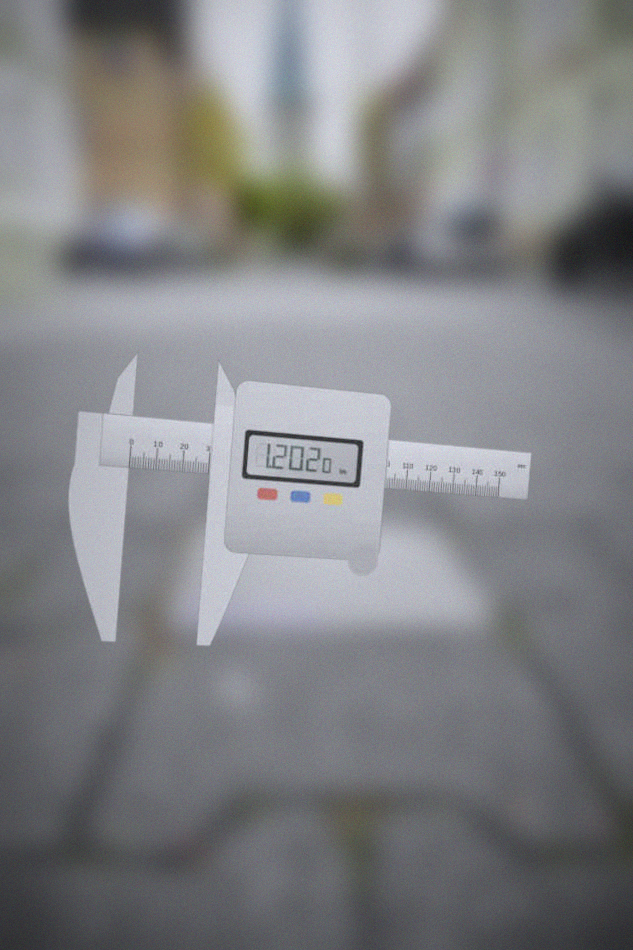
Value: 1.2020
